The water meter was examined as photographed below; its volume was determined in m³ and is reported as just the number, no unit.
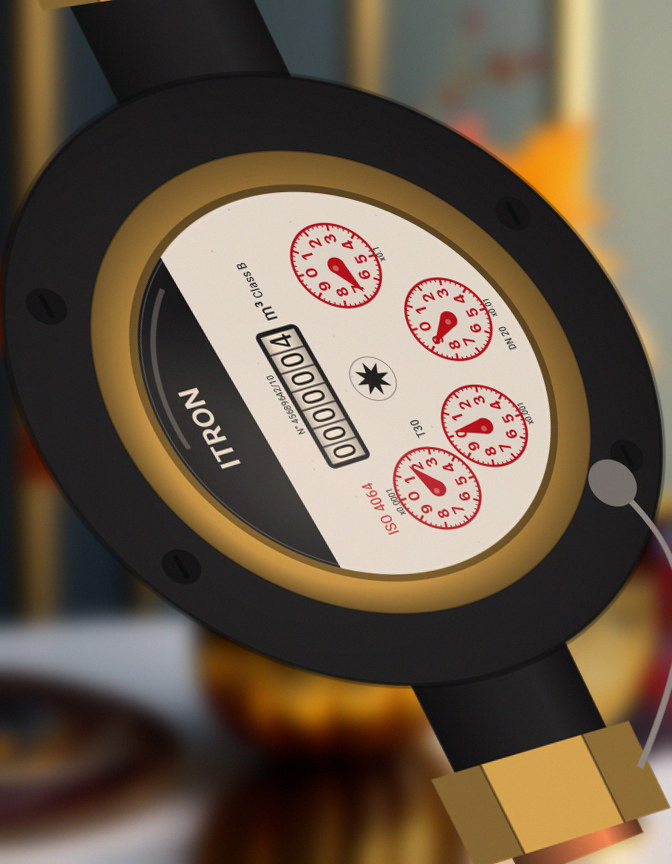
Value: 4.6901
